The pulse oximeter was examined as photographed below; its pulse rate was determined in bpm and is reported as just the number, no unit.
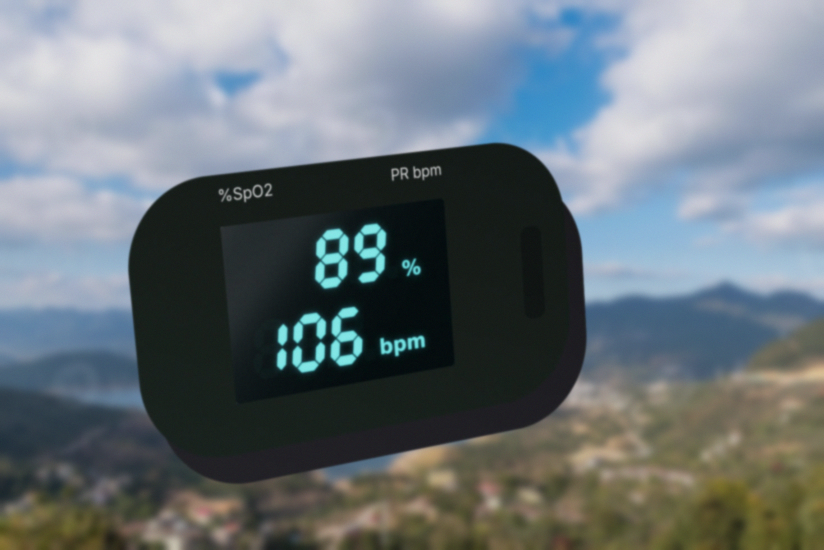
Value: 106
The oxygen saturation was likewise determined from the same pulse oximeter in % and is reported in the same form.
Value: 89
